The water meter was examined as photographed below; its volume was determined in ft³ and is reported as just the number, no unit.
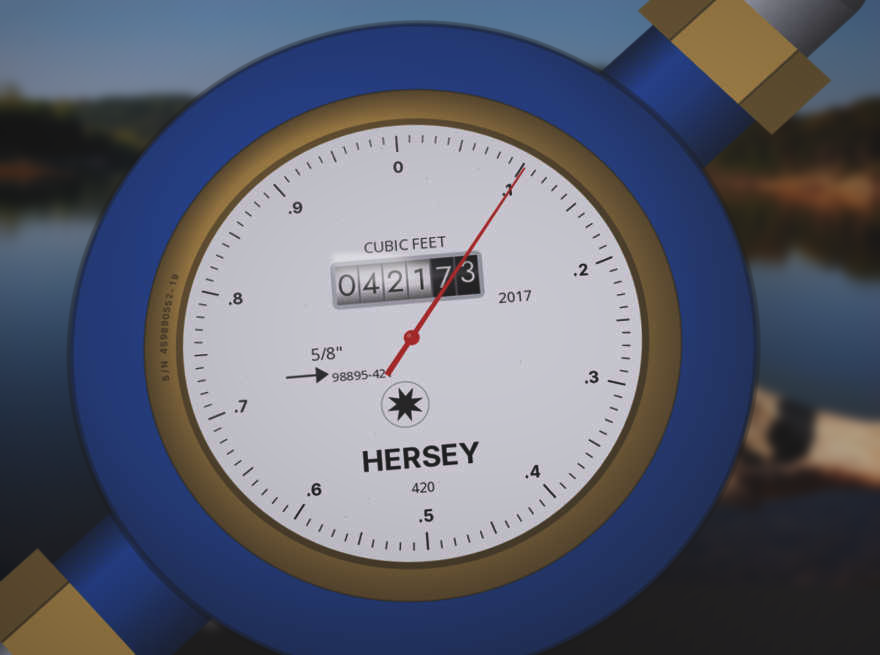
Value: 42173.10
